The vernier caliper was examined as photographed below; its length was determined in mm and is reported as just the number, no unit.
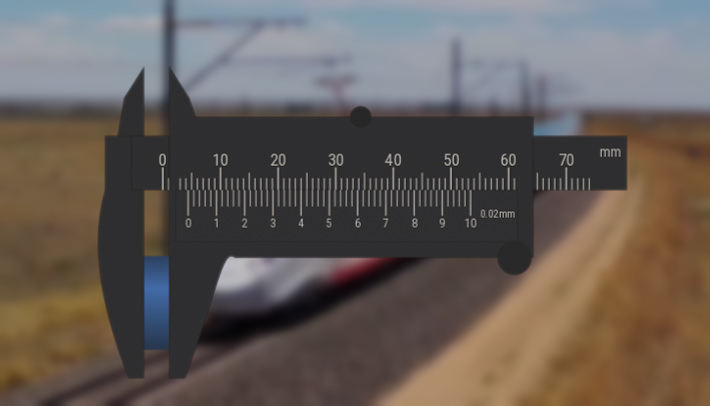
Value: 4.4
